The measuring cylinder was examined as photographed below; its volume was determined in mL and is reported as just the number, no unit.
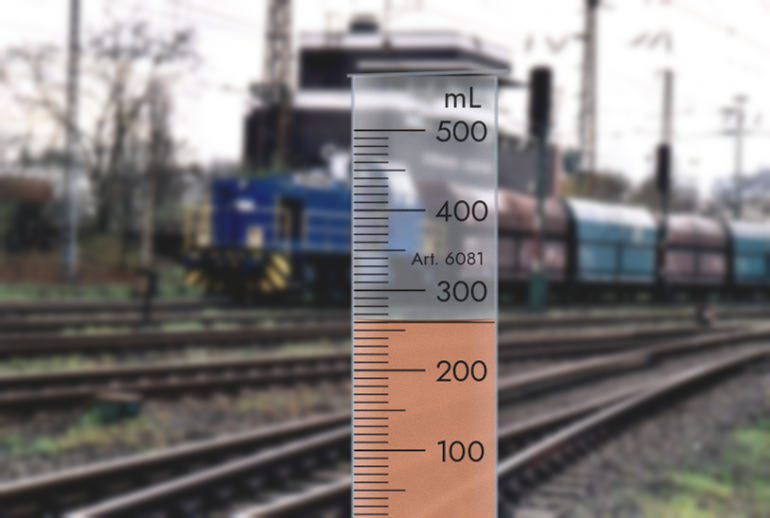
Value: 260
